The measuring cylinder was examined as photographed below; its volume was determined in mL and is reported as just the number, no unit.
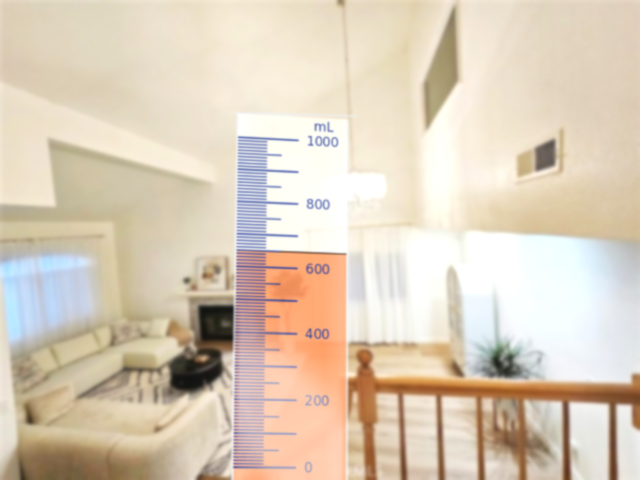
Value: 650
